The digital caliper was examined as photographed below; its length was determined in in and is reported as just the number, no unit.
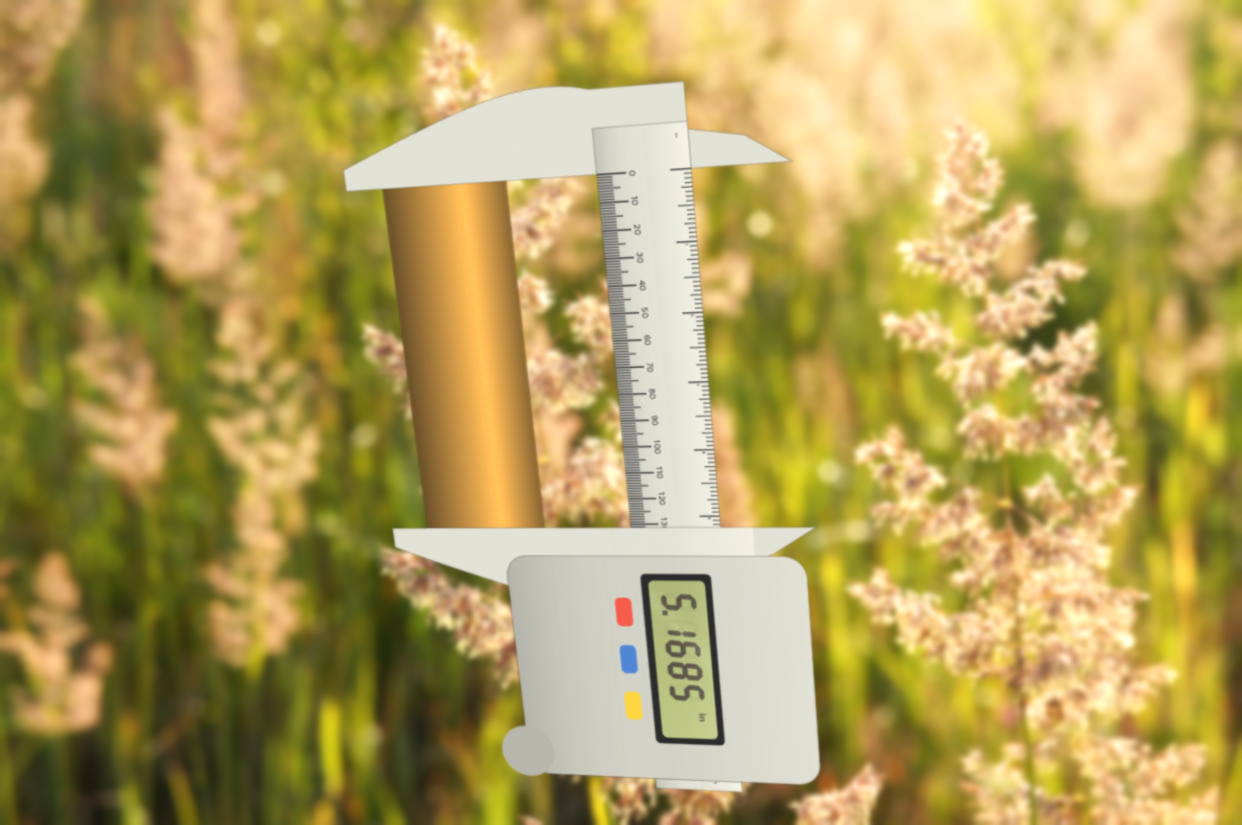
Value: 5.1685
